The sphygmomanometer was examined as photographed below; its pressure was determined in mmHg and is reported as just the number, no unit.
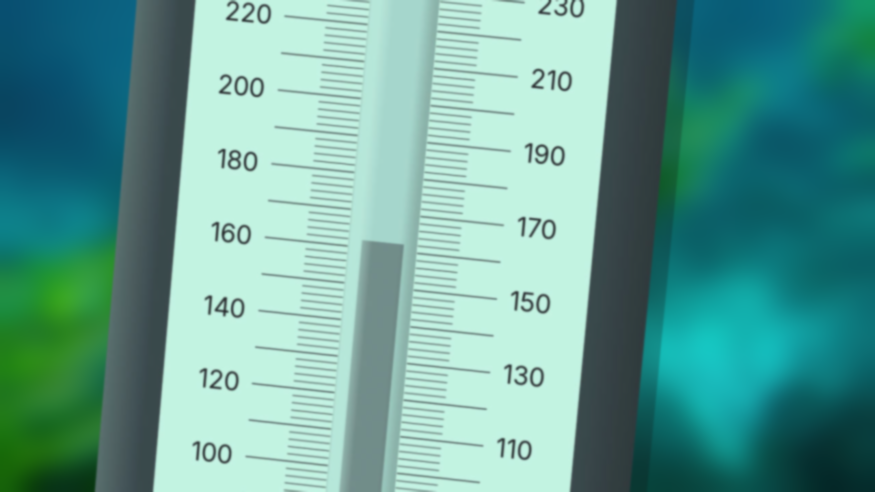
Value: 162
